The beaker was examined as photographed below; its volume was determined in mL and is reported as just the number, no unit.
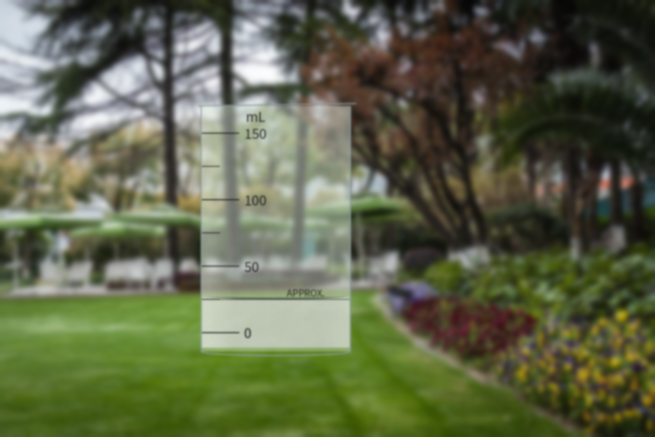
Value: 25
